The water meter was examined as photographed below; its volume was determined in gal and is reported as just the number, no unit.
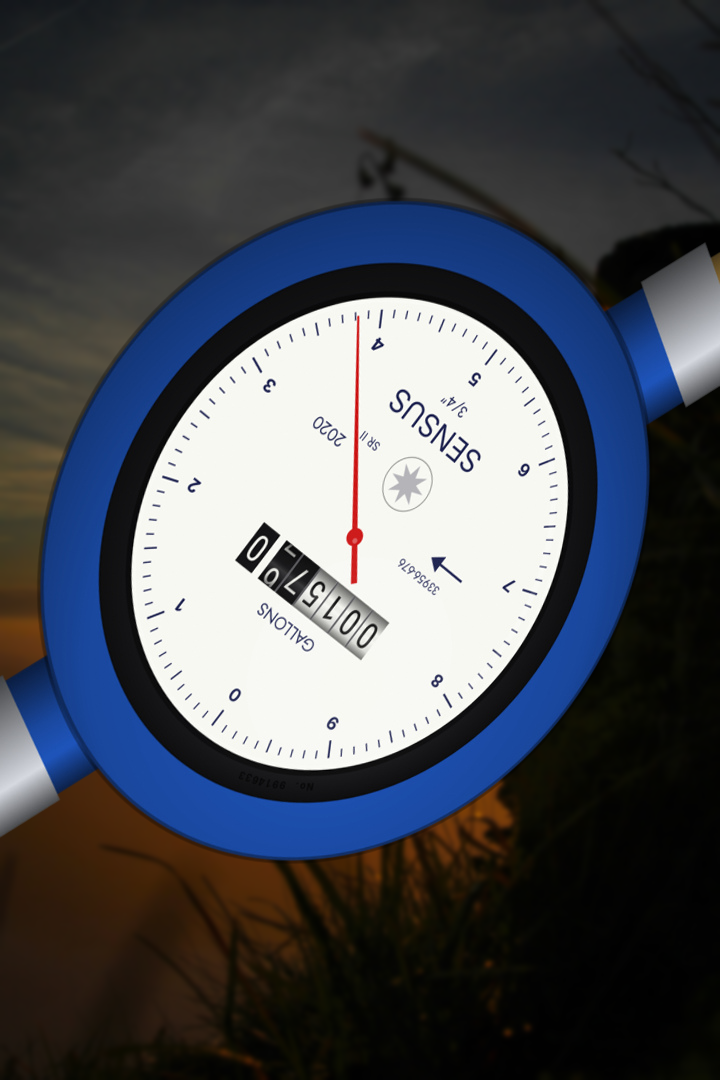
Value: 15763.8
